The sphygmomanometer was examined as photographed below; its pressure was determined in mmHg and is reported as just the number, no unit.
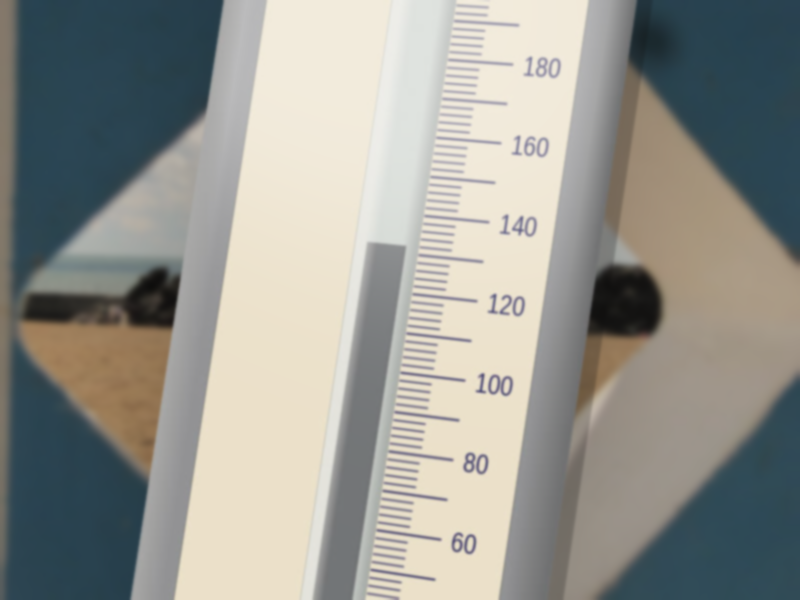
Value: 132
